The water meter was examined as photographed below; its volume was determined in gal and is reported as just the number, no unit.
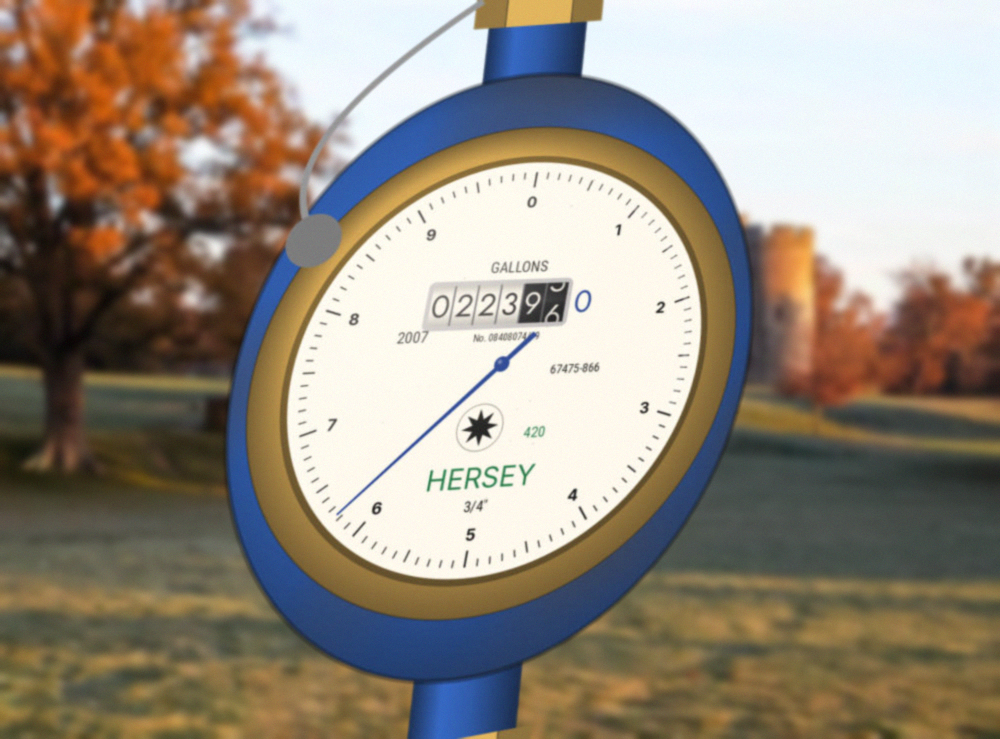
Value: 223956.2
